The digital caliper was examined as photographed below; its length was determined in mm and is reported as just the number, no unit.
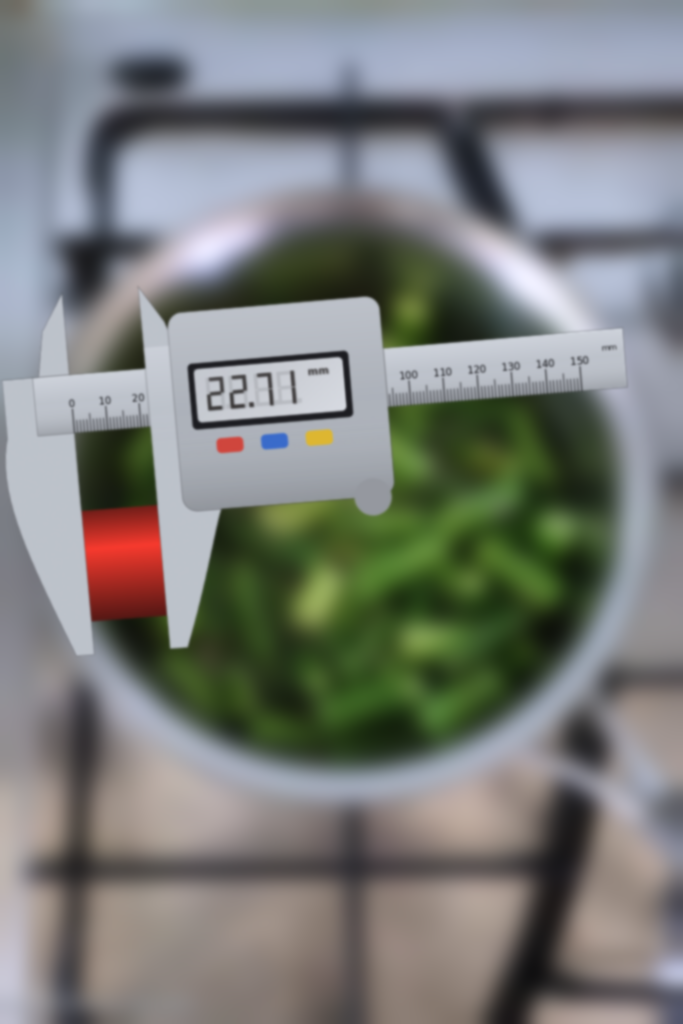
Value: 22.71
